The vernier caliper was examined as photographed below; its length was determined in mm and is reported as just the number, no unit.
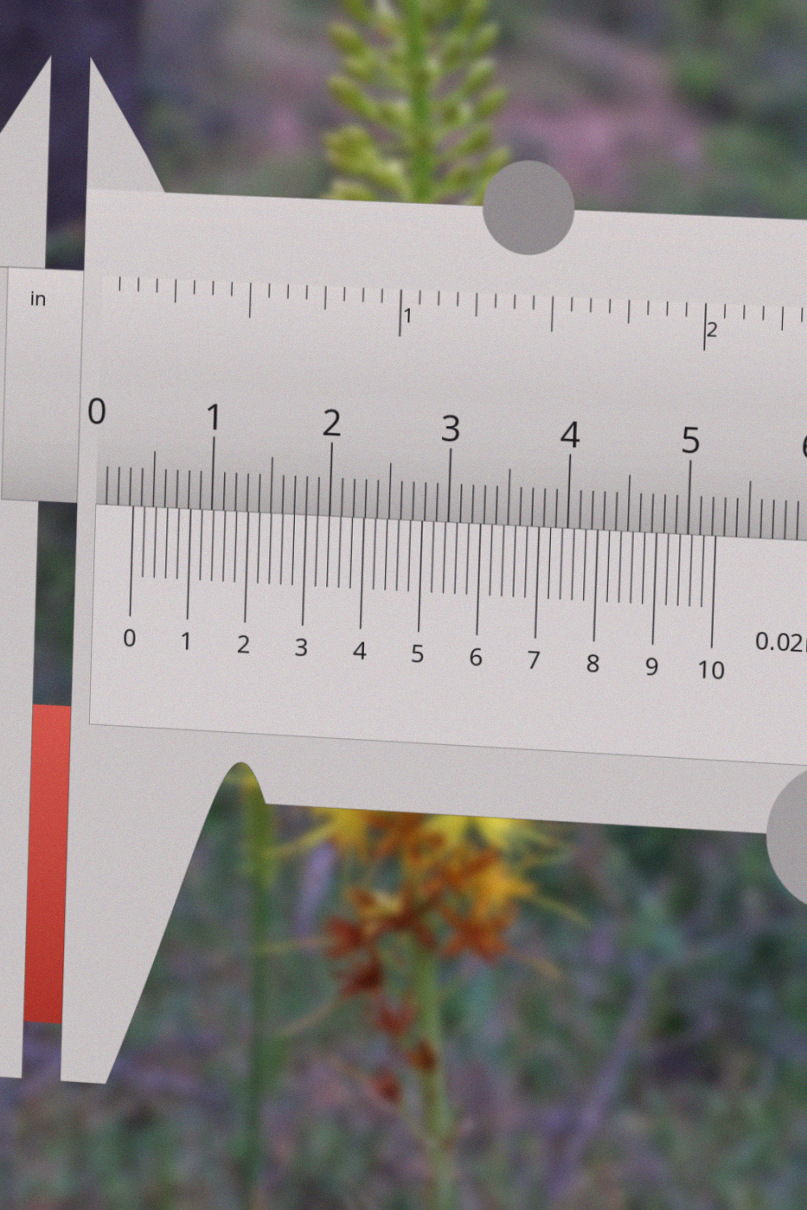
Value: 3.3
